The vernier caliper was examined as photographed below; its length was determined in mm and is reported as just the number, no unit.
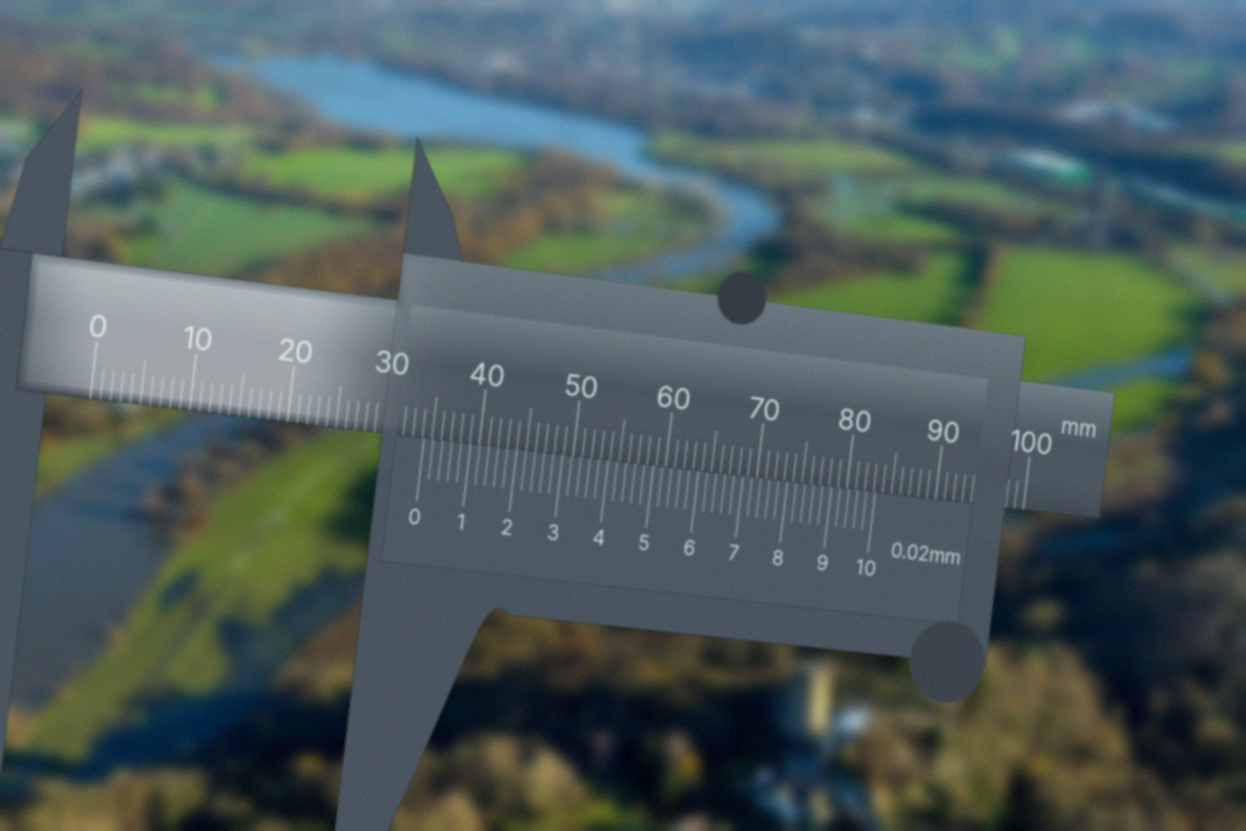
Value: 34.2
